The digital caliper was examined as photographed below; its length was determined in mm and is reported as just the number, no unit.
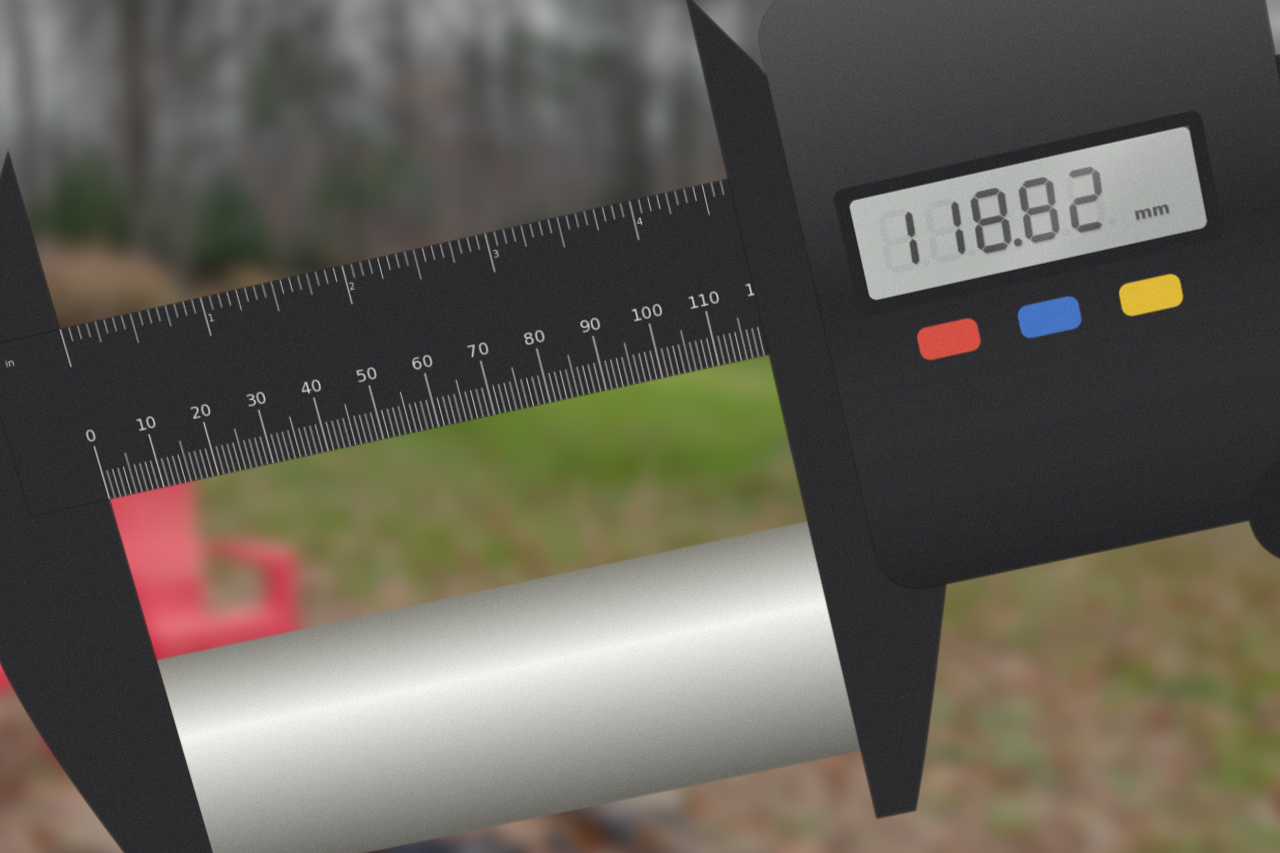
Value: 118.82
